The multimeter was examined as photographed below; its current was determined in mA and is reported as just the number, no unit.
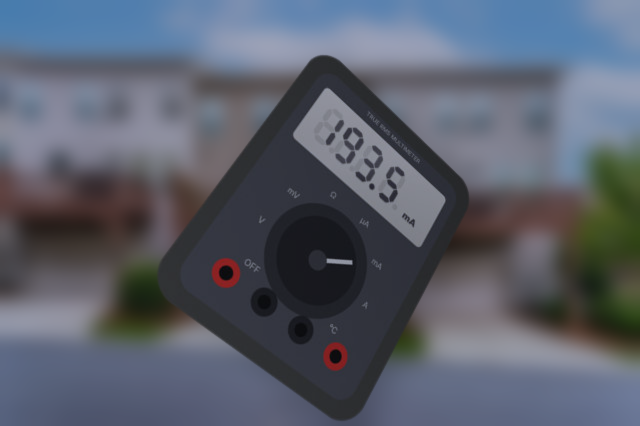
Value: 193.5
